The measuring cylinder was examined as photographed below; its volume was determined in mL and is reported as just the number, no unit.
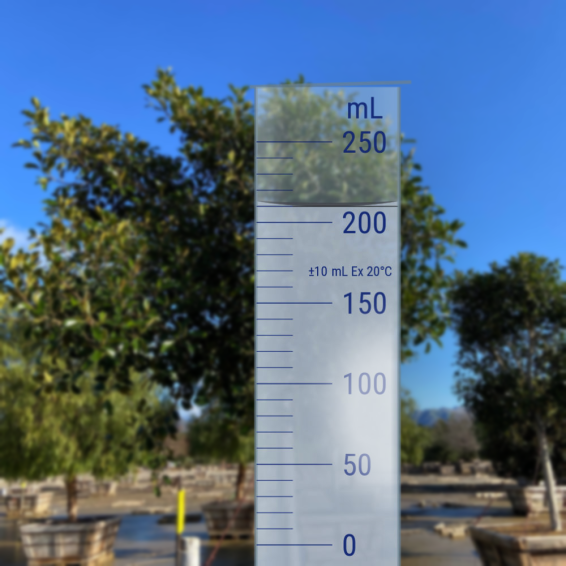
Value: 210
